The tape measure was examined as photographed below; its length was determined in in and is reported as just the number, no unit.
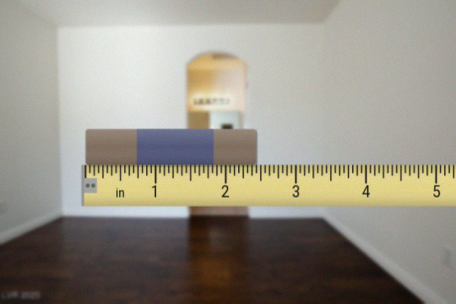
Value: 2.4375
